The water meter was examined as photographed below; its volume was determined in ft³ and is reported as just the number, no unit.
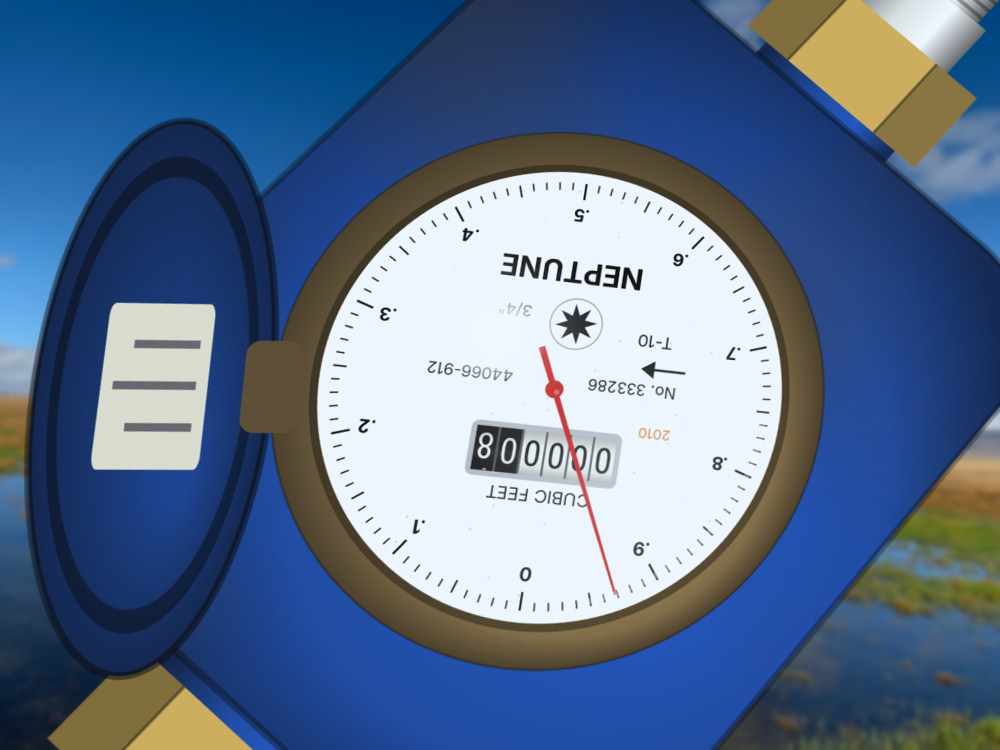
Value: 7.93
